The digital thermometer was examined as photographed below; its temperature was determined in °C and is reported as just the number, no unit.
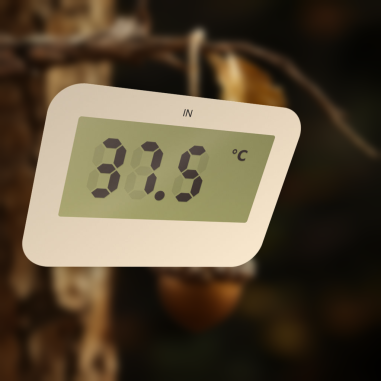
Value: 37.5
